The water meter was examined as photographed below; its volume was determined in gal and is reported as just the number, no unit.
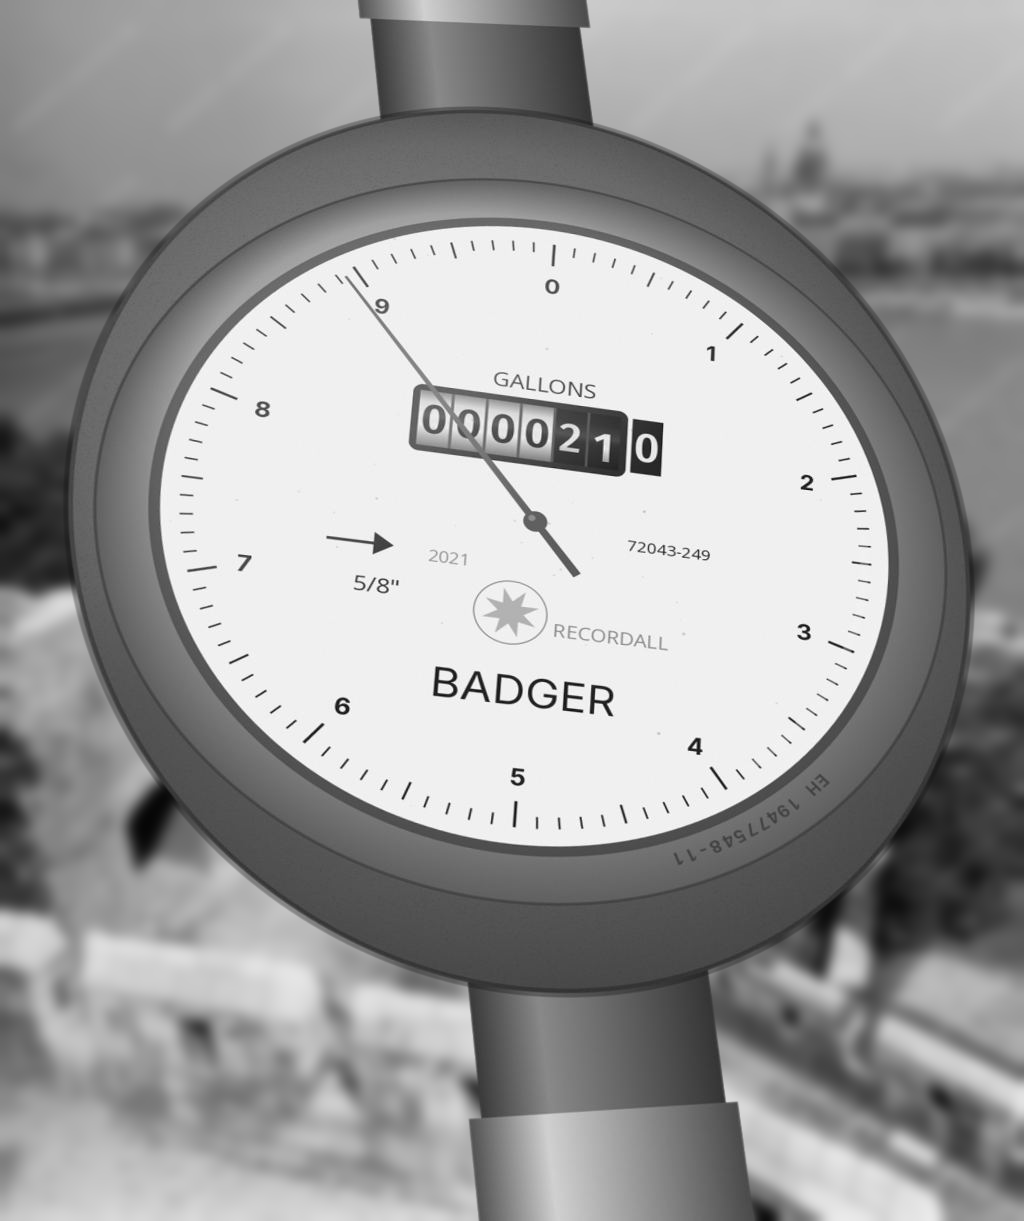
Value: 208.9
